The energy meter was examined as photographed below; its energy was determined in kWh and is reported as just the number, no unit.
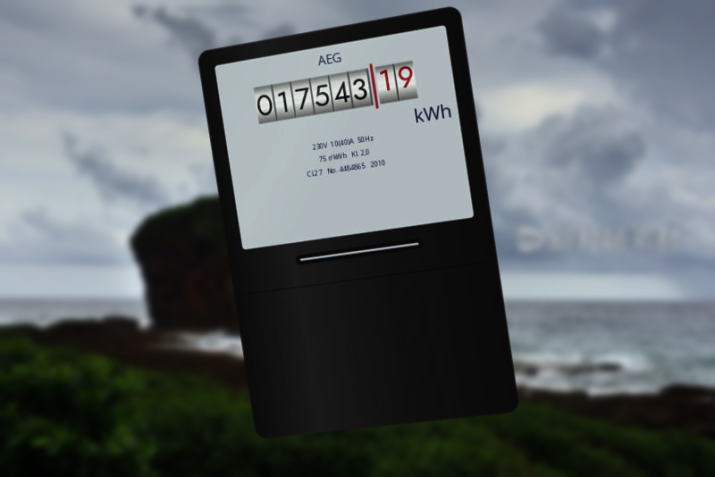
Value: 17543.19
